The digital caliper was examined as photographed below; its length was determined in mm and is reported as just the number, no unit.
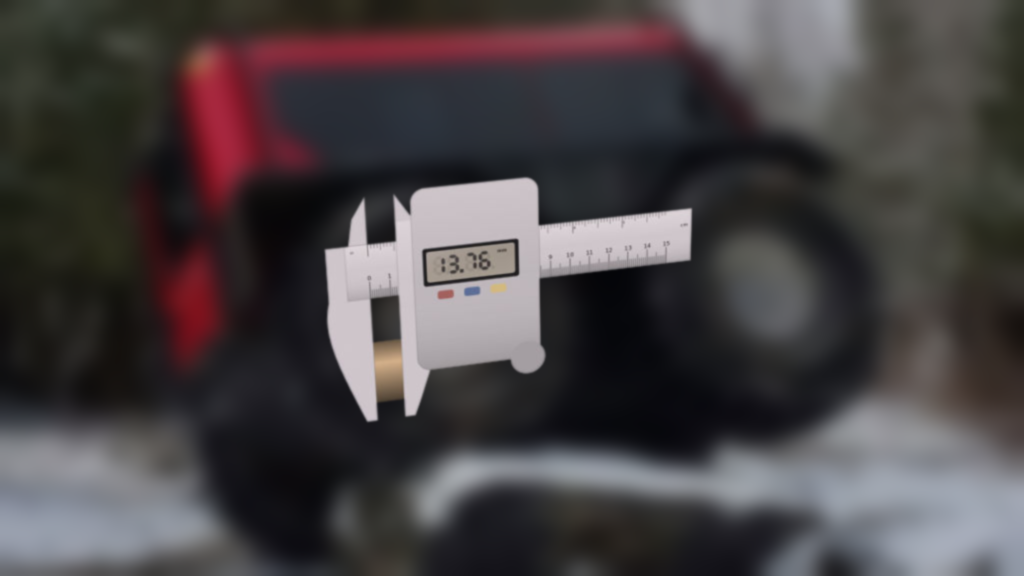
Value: 13.76
